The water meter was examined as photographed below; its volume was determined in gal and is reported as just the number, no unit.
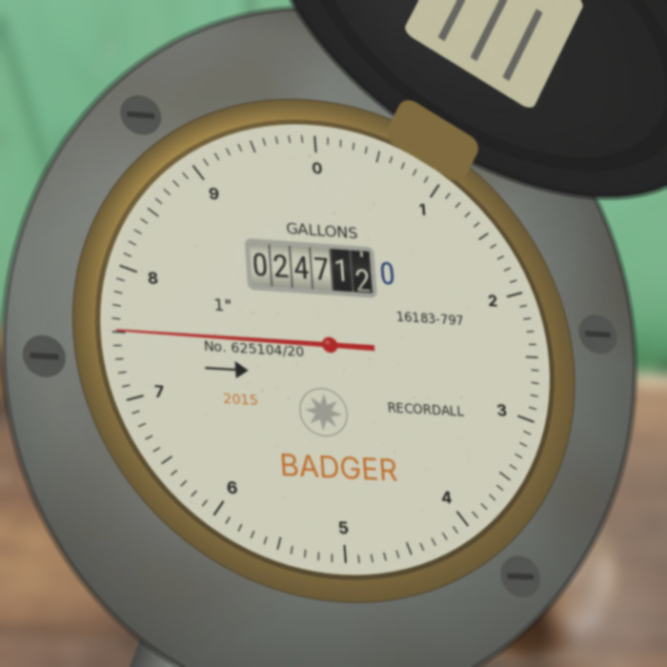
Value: 247117.5
